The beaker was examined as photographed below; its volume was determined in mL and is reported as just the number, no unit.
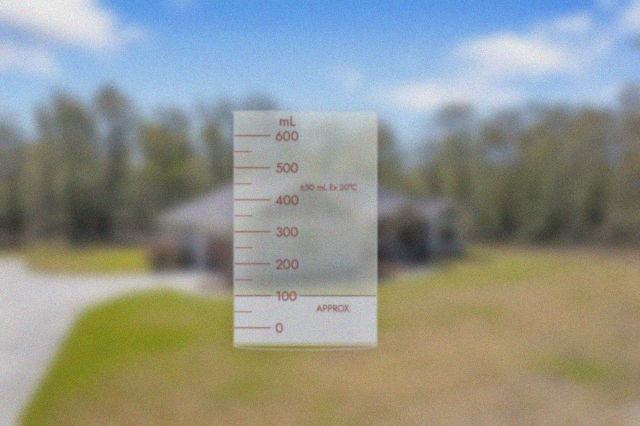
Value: 100
